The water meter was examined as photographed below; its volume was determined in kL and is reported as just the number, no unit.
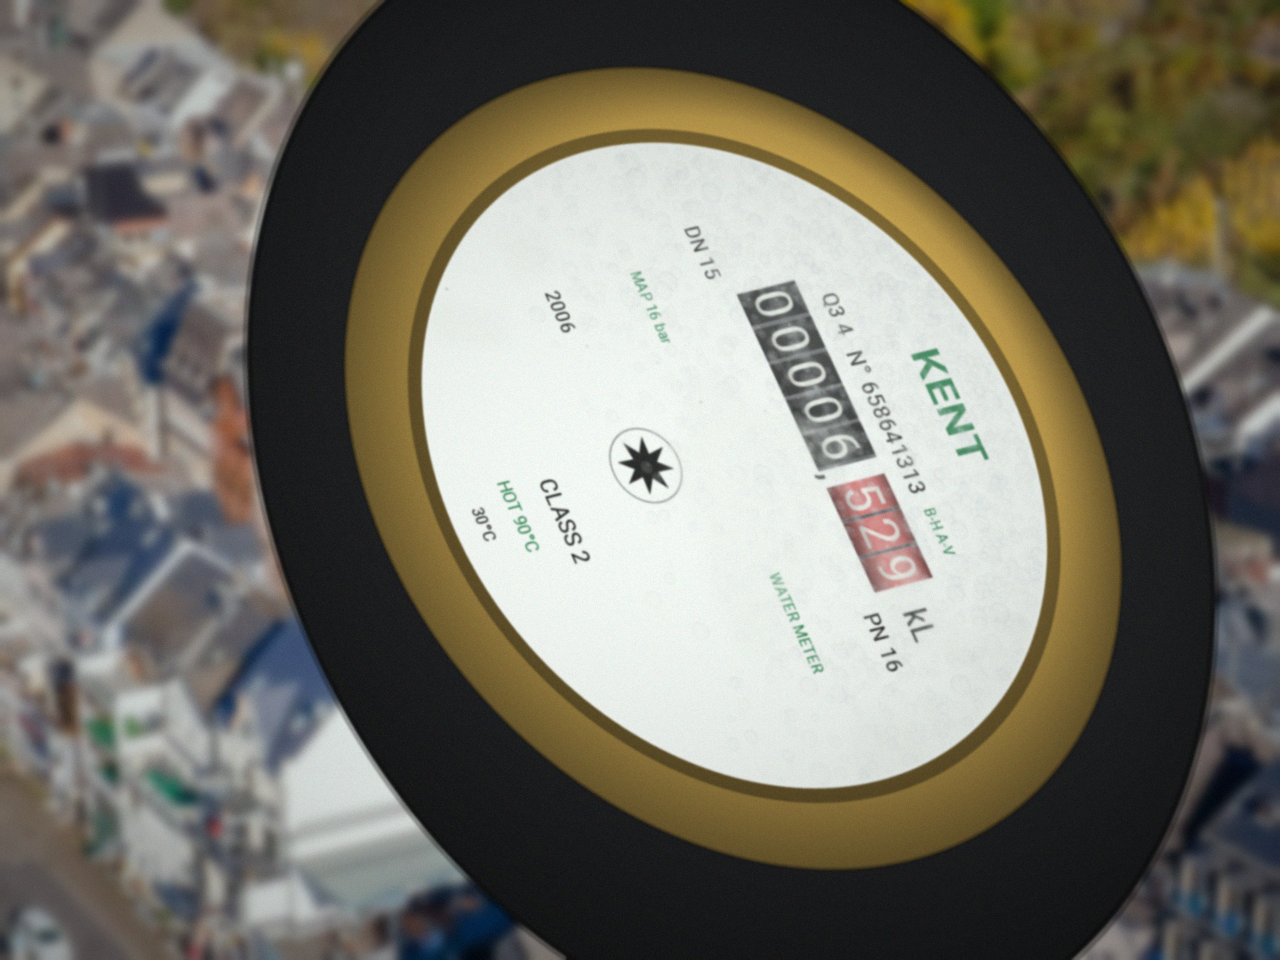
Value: 6.529
